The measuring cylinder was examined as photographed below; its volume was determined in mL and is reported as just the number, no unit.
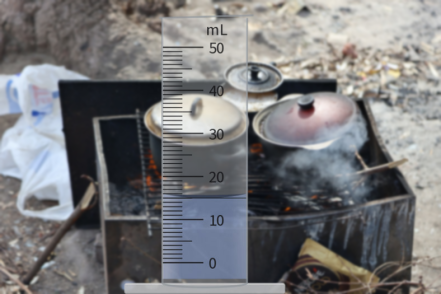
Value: 15
